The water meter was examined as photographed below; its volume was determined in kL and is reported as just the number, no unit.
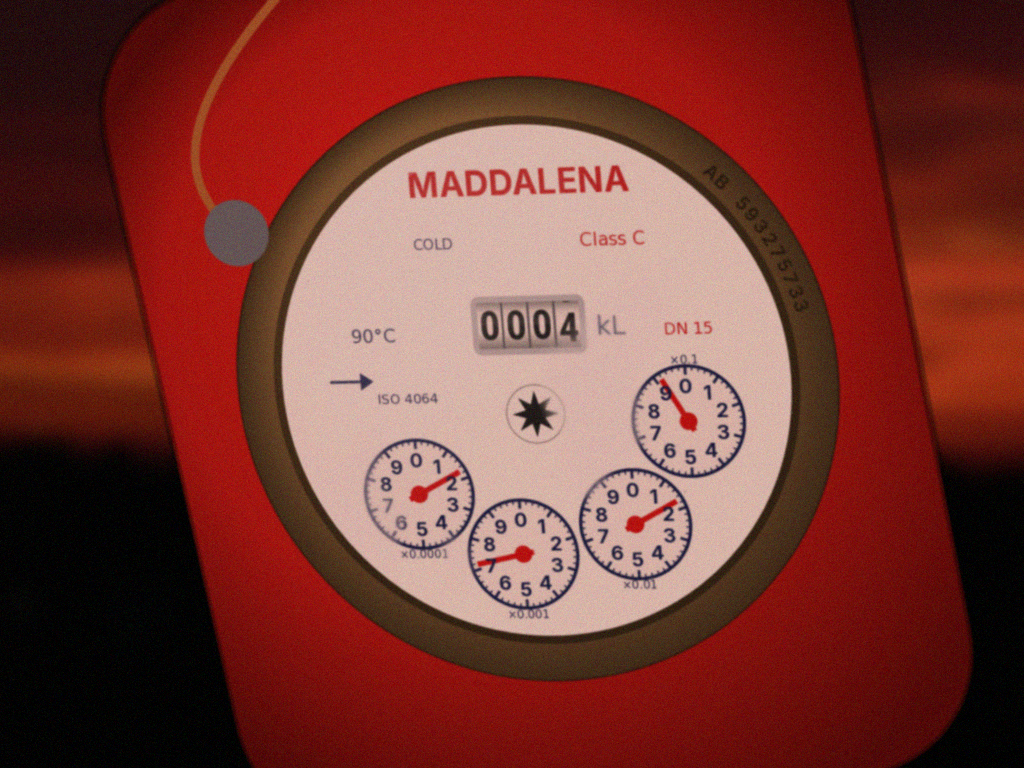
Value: 3.9171
